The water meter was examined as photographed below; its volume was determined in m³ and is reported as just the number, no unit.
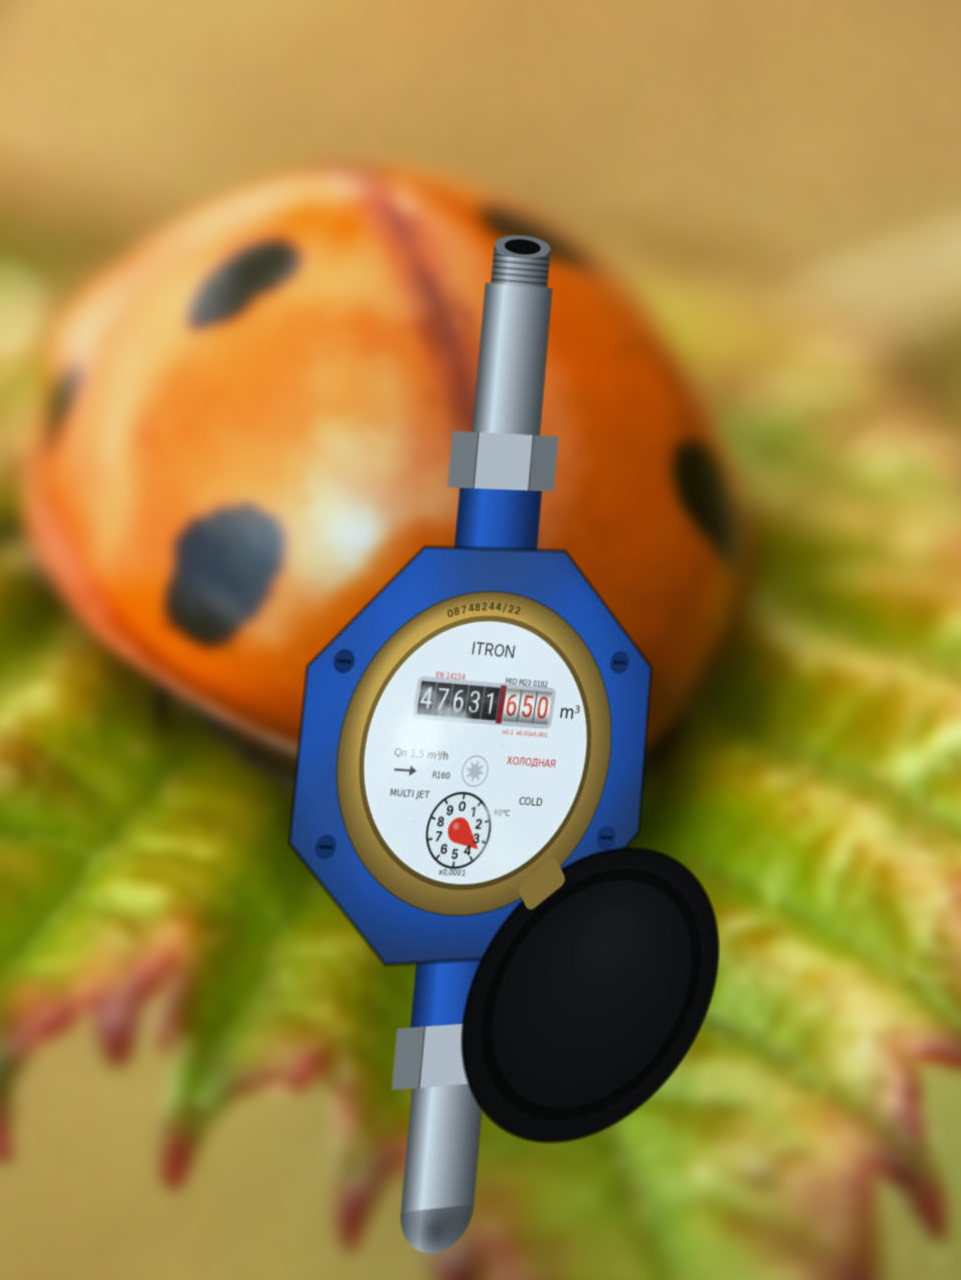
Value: 47631.6503
